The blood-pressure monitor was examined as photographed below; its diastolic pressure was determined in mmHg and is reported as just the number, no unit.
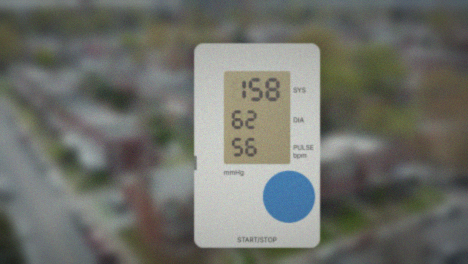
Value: 62
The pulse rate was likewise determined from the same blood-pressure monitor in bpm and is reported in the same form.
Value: 56
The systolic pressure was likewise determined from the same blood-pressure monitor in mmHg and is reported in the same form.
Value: 158
